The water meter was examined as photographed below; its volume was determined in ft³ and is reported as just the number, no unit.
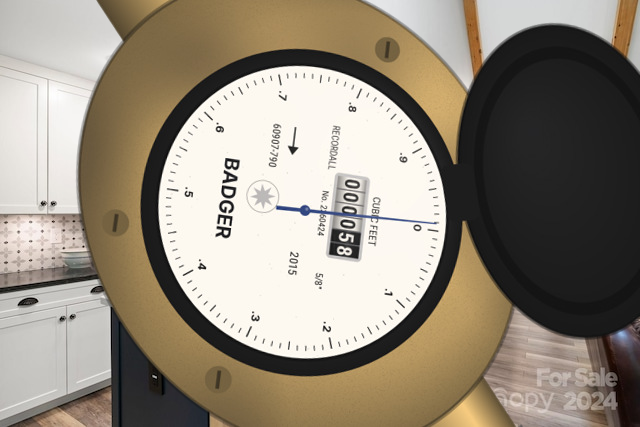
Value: 57.99
